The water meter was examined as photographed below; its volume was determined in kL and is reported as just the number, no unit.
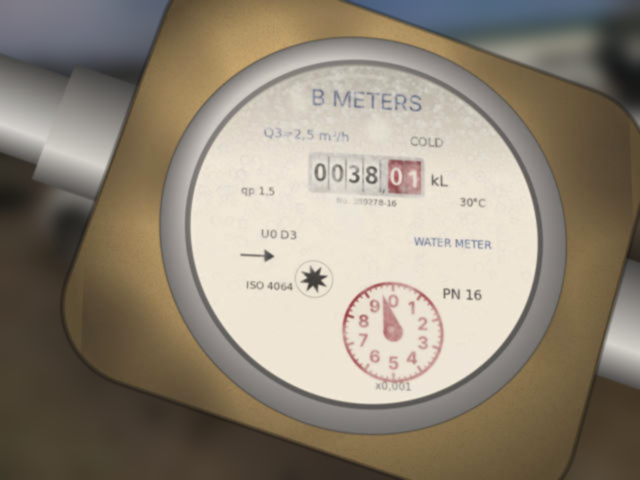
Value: 38.009
